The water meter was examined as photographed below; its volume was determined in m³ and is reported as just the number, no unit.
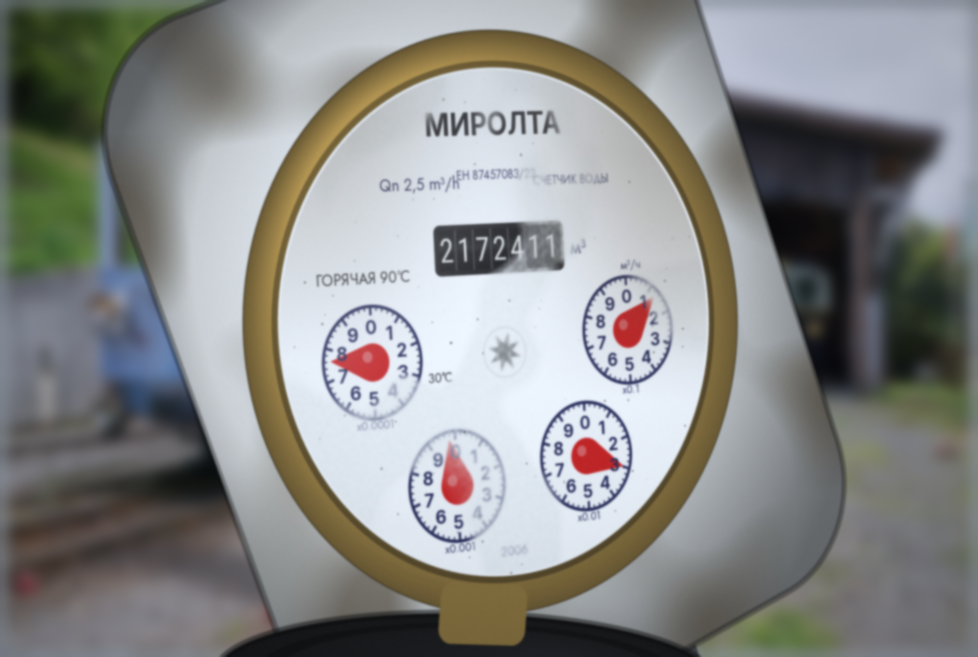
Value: 2172411.1297
